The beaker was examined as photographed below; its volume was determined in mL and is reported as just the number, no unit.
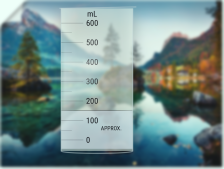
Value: 150
